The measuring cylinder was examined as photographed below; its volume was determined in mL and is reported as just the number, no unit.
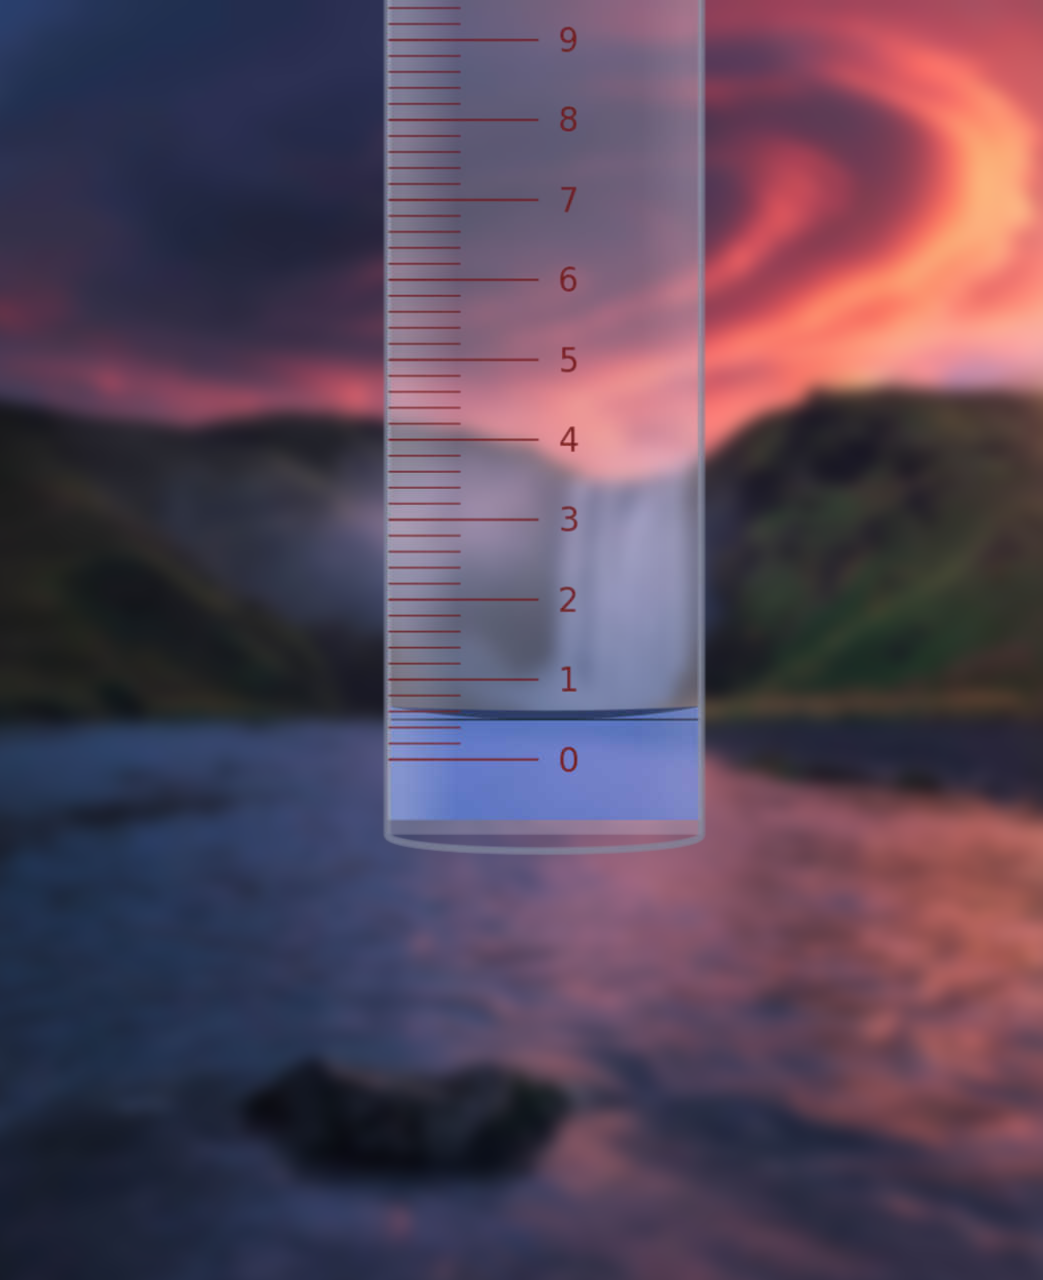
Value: 0.5
